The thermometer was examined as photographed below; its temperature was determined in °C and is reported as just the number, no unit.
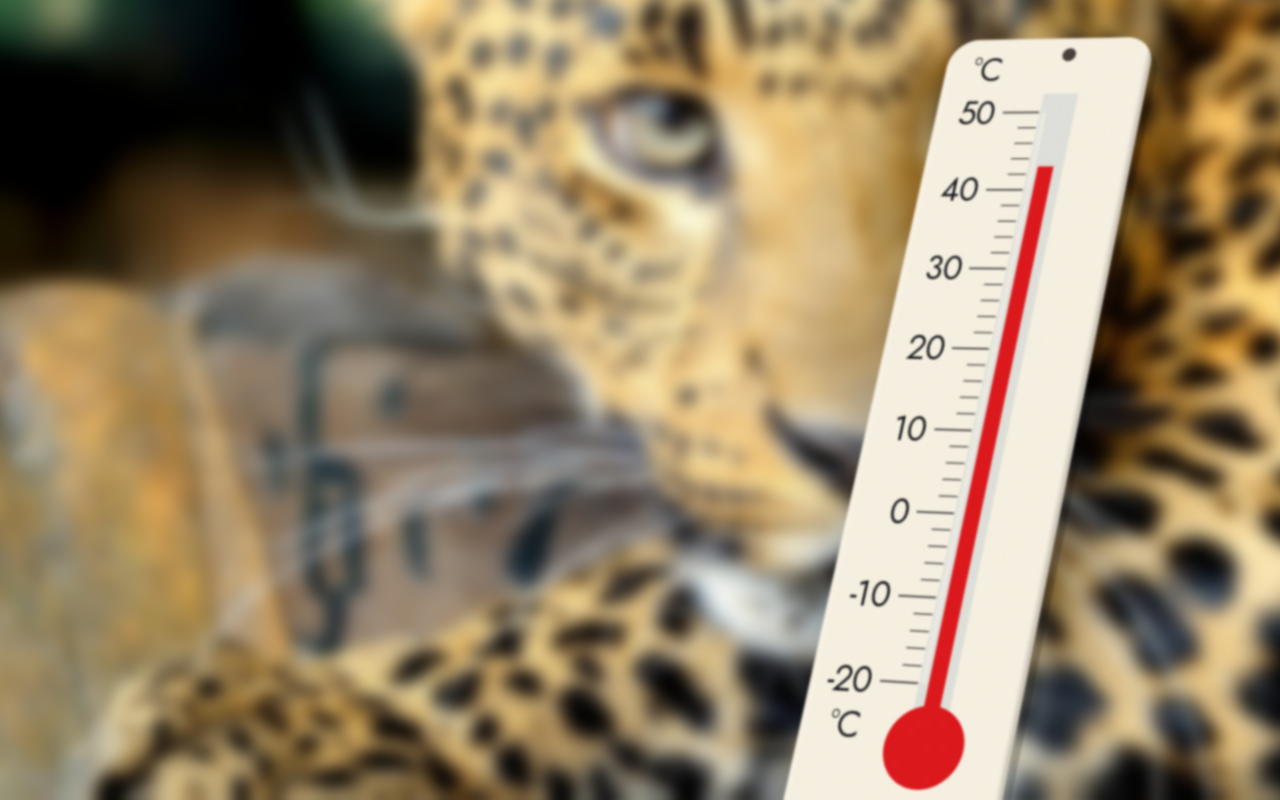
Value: 43
